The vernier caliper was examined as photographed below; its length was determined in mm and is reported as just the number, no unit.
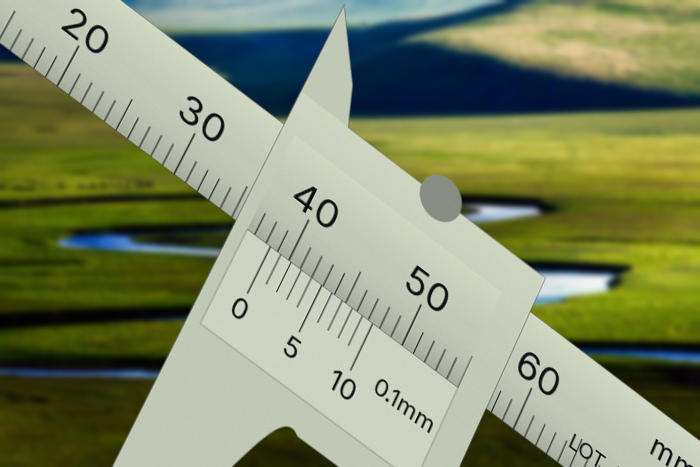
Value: 38.4
